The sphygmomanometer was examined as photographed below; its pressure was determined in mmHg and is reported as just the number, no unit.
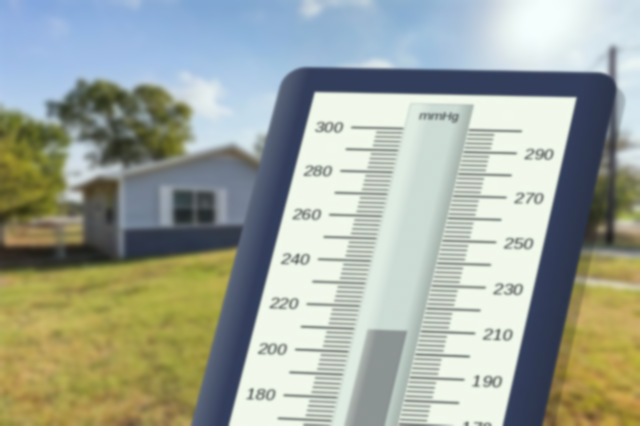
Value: 210
